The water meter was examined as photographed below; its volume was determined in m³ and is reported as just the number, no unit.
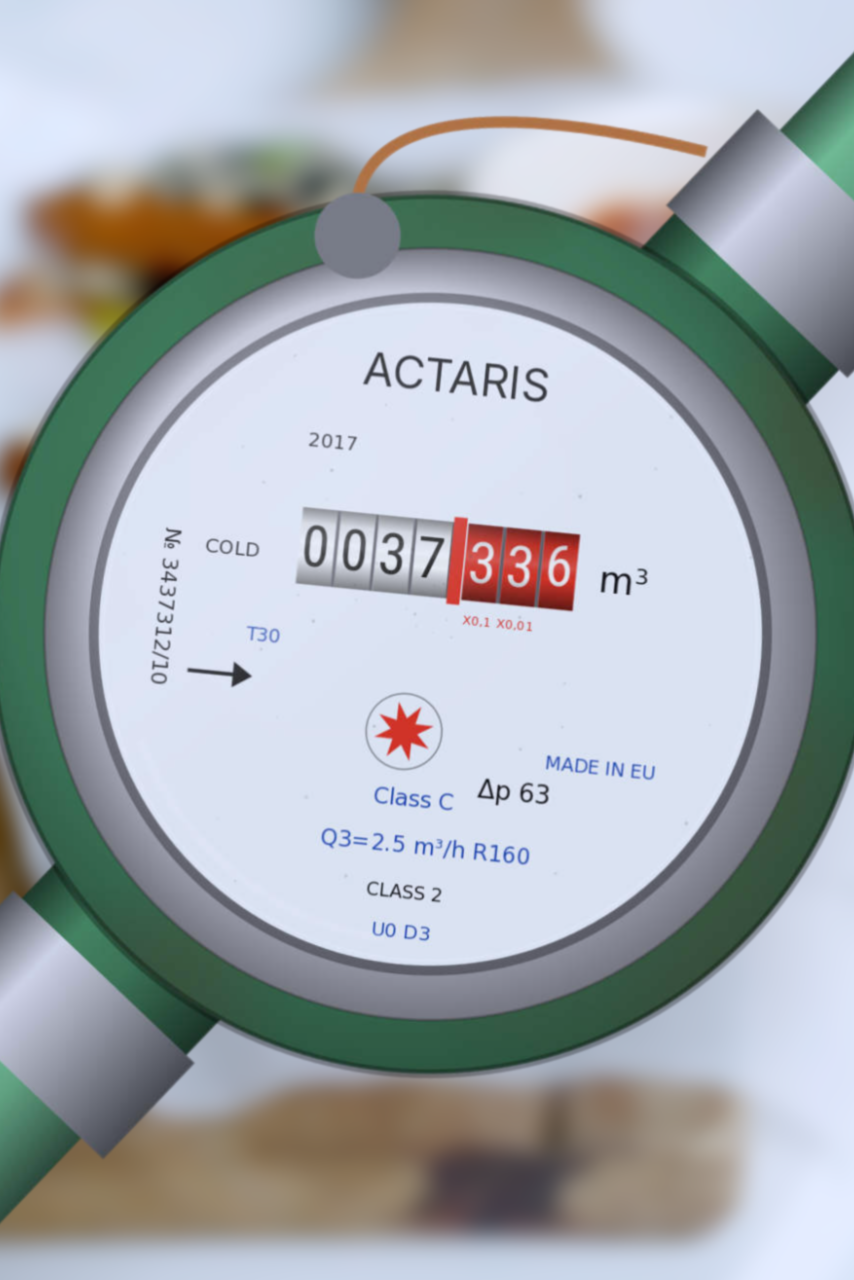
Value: 37.336
